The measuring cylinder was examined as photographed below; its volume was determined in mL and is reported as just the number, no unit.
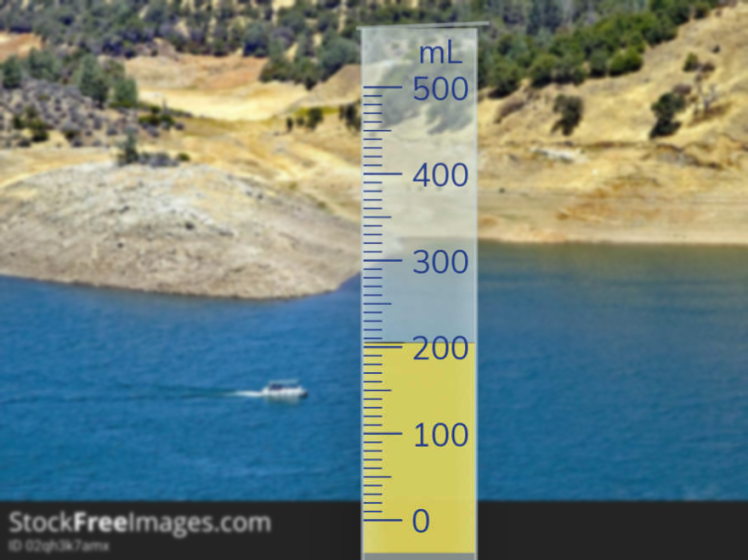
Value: 205
